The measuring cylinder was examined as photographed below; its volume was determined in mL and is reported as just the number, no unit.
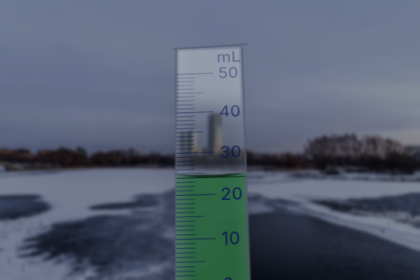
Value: 24
